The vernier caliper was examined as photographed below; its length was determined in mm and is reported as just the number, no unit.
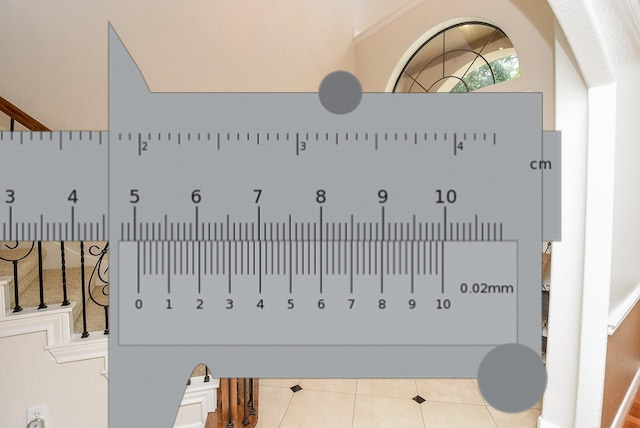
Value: 50.6
